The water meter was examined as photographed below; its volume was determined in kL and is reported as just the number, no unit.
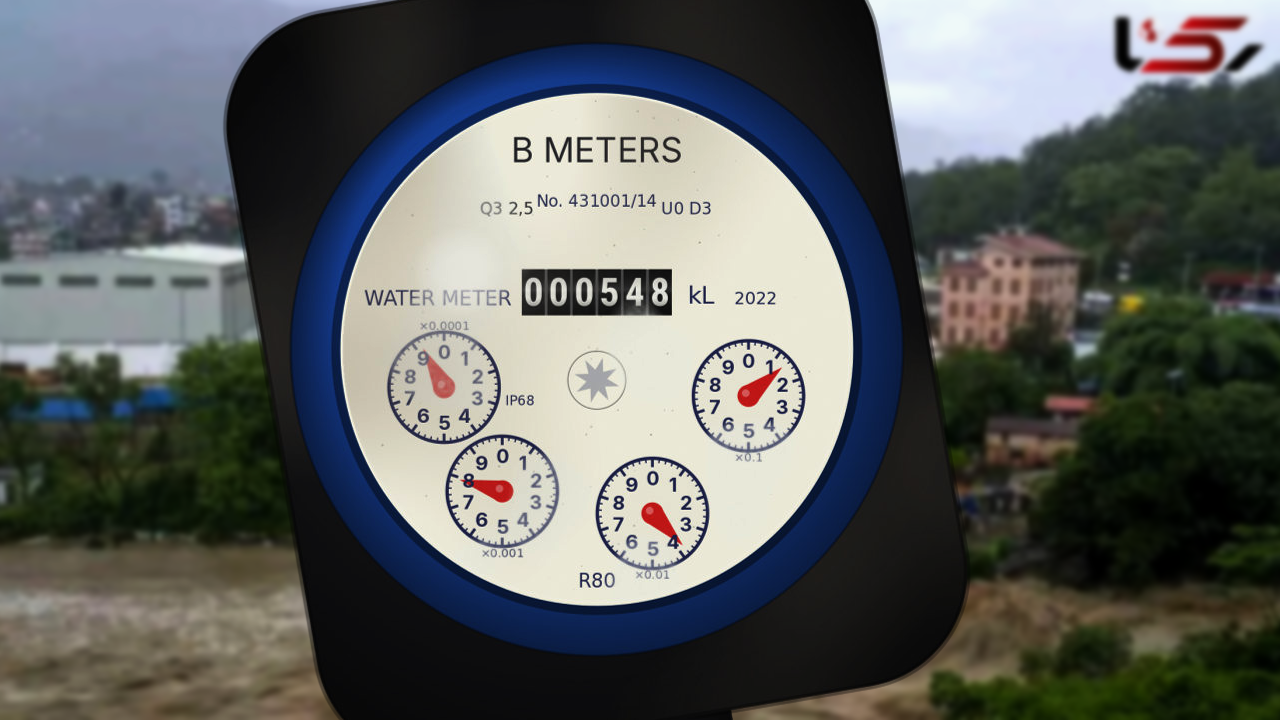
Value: 548.1379
